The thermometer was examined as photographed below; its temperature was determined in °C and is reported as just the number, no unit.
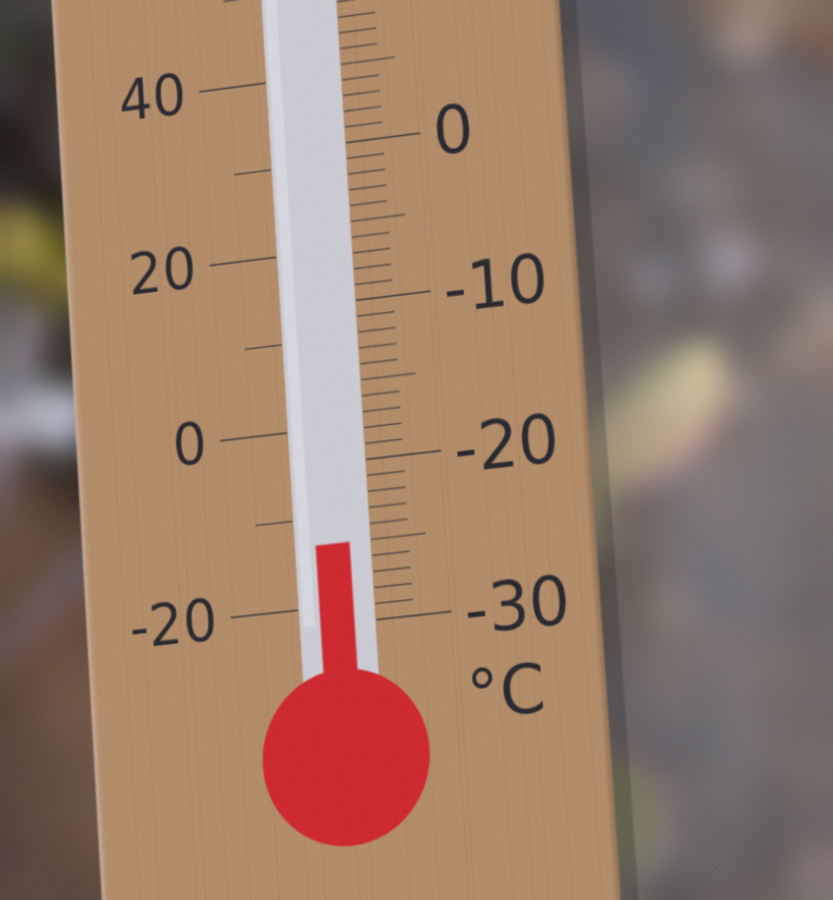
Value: -25
